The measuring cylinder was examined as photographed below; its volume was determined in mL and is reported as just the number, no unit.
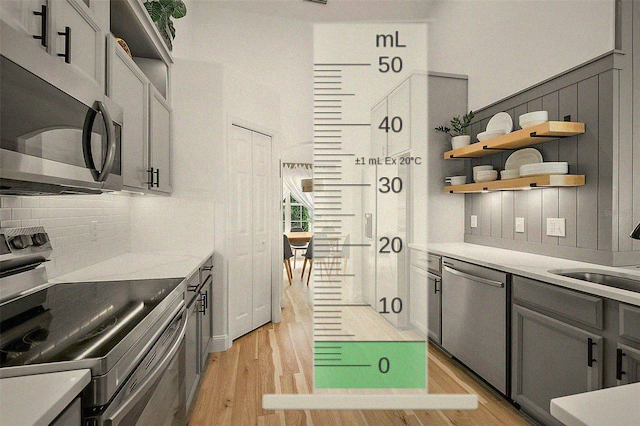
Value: 4
